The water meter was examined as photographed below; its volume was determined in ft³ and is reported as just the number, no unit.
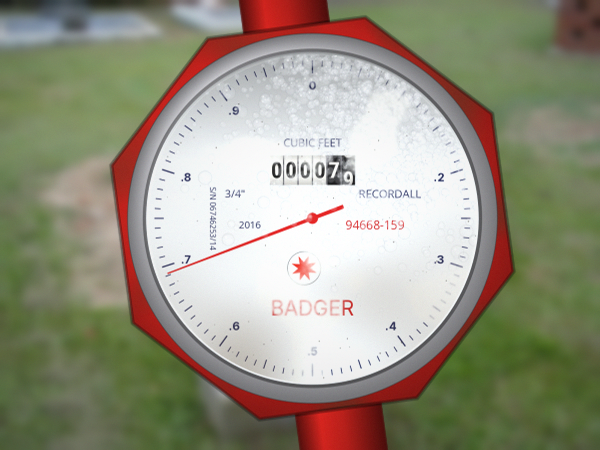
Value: 78.69
